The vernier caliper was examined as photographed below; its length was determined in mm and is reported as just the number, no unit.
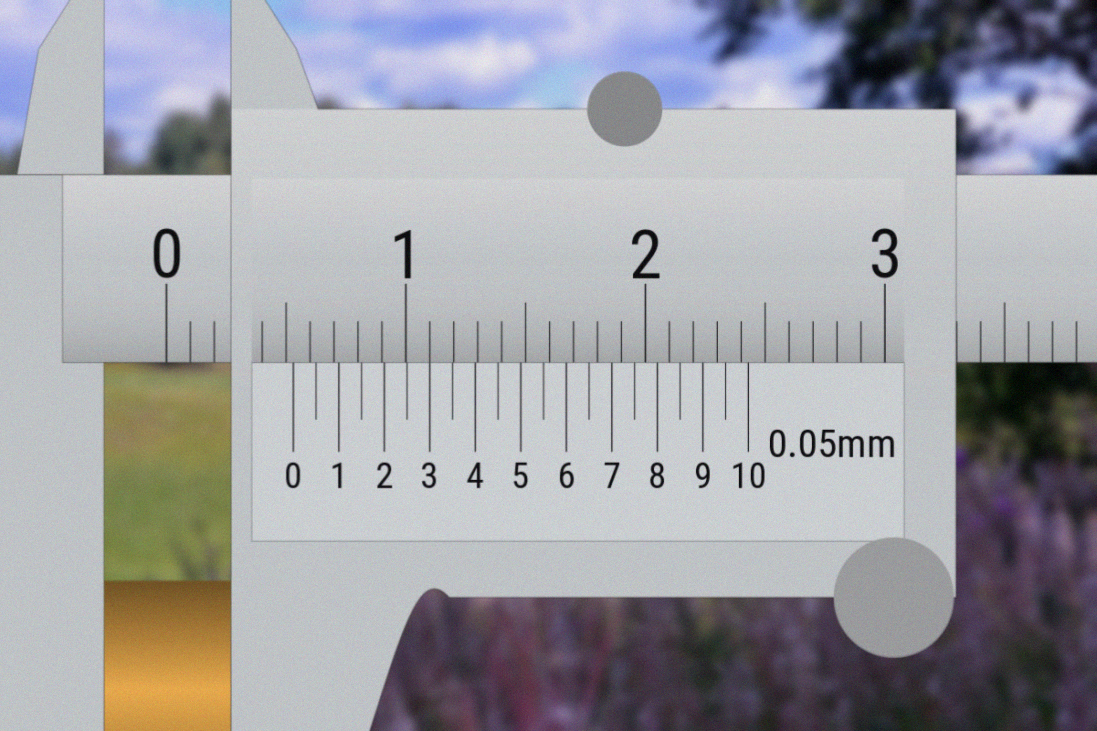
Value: 5.30
